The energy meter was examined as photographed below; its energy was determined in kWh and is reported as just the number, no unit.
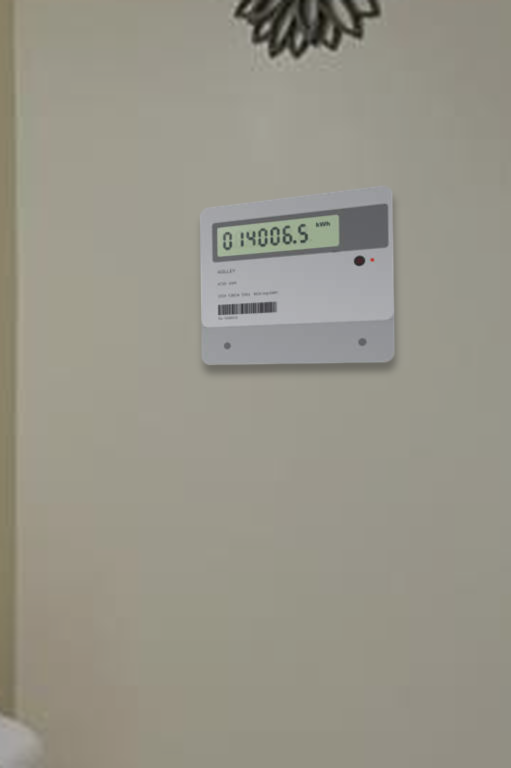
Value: 14006.5
